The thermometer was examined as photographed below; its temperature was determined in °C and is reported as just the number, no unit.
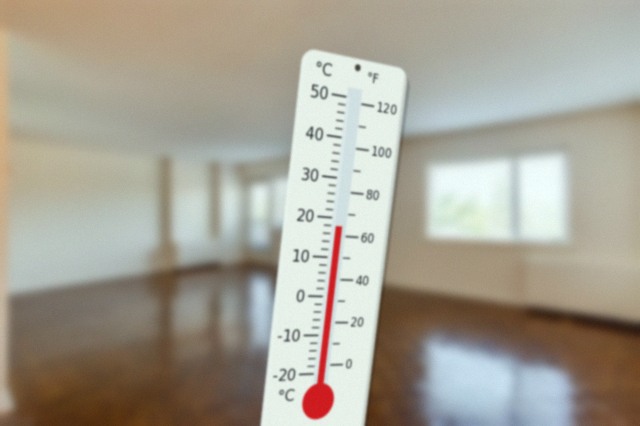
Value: 18
